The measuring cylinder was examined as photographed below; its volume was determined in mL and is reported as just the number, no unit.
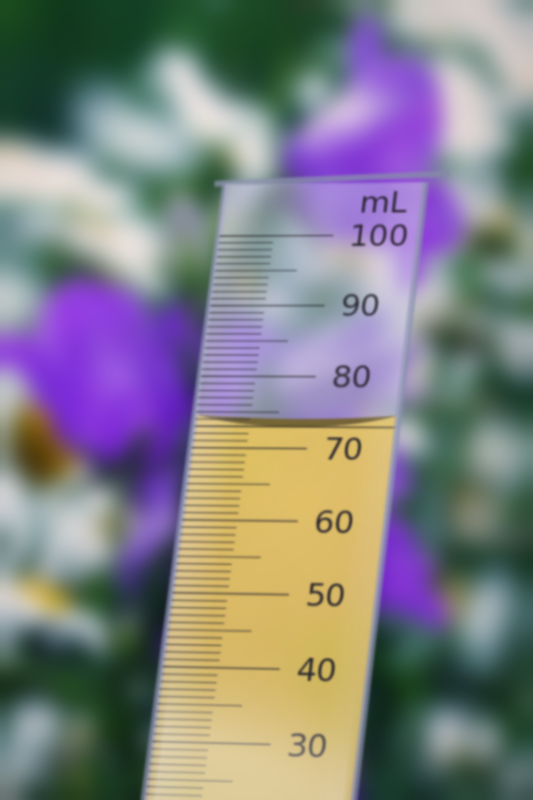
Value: 73
